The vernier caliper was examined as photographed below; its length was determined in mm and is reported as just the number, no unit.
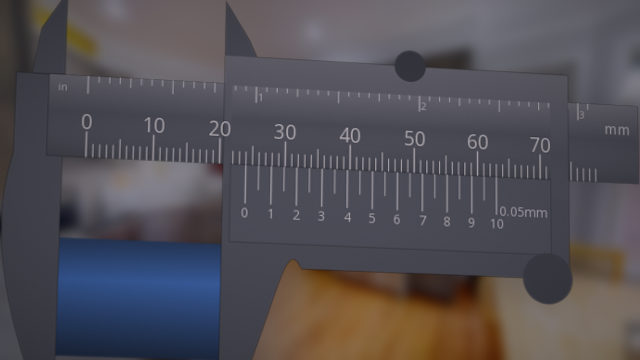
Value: 24.0
